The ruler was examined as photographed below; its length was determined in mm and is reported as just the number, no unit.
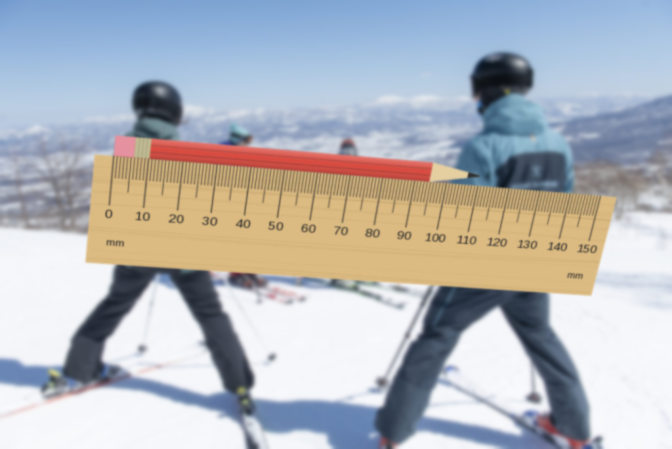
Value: 110
